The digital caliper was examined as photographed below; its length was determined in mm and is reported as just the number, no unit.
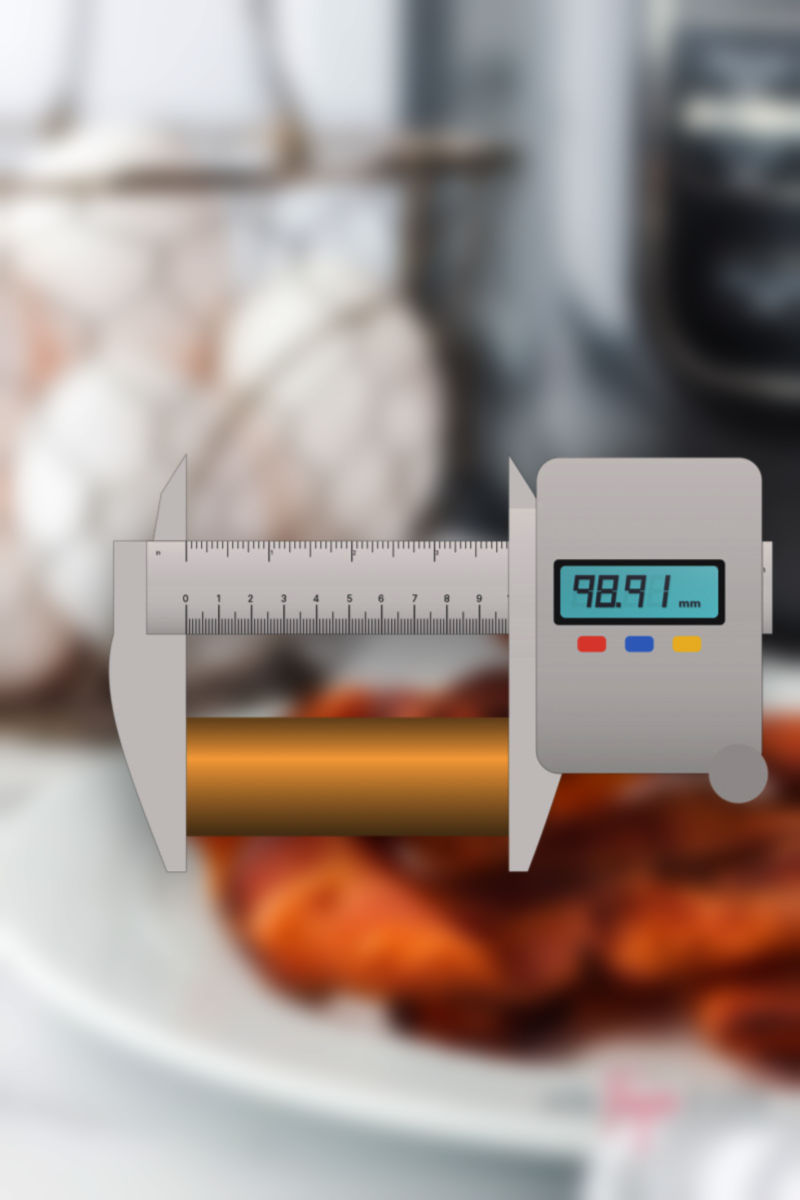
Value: 98.91
